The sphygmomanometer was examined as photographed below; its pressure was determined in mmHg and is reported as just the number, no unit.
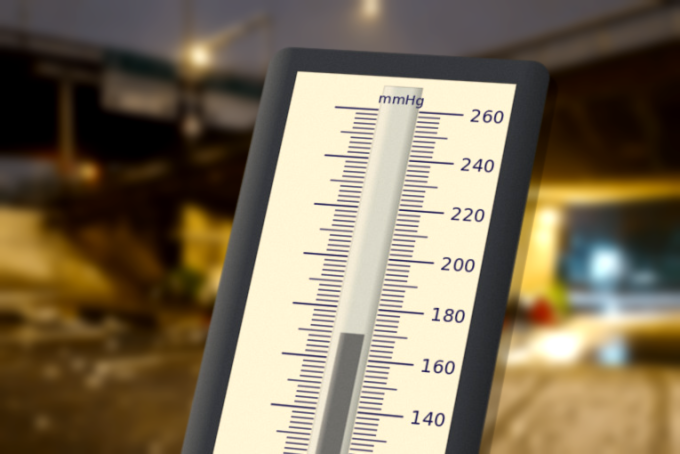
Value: 170
